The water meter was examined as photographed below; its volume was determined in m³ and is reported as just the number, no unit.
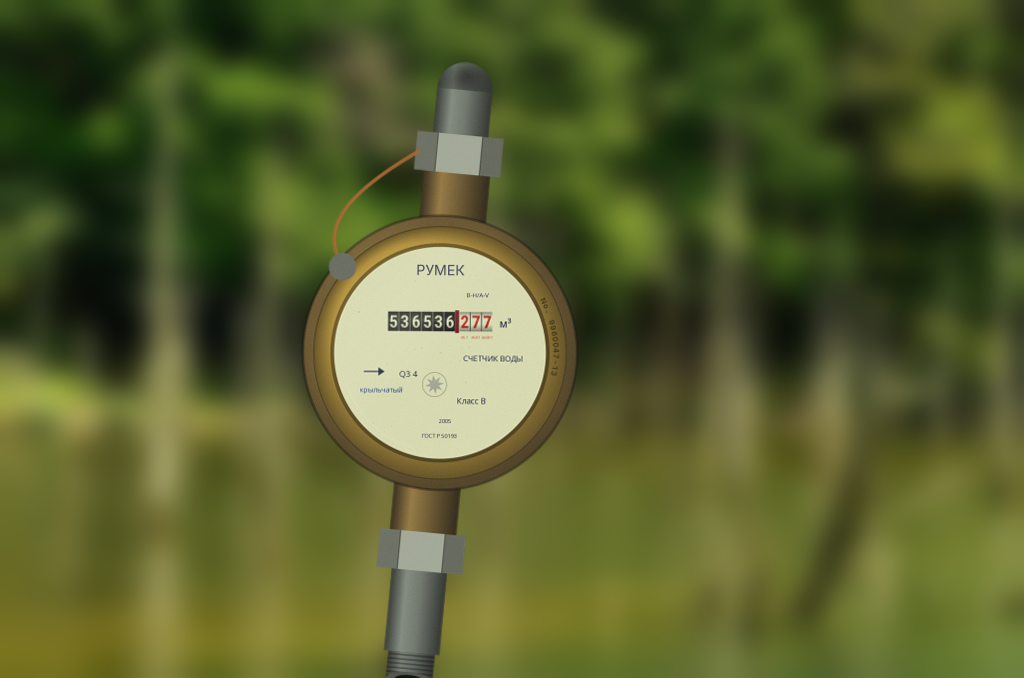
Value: 536536.277
